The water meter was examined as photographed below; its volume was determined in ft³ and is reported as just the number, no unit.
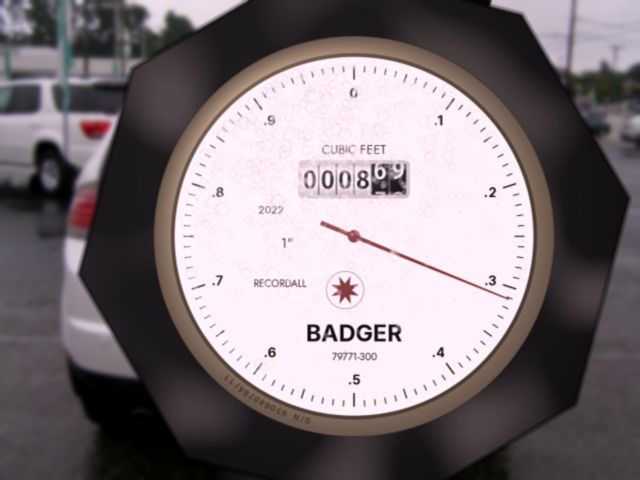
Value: 869.31
